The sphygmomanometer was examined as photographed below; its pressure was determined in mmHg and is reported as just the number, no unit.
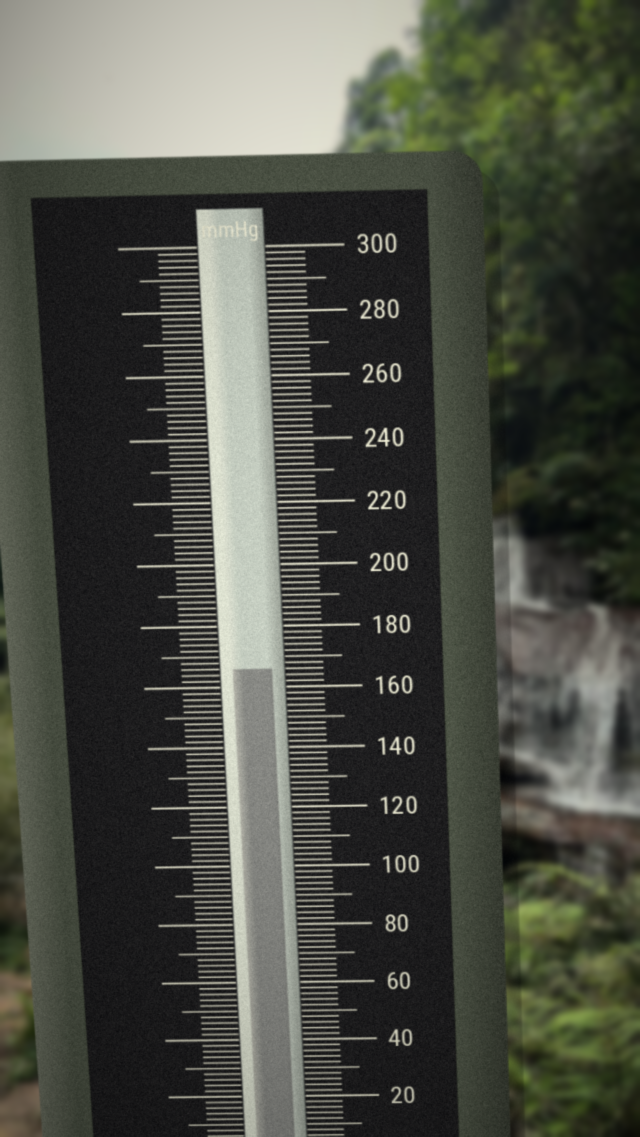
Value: 166
